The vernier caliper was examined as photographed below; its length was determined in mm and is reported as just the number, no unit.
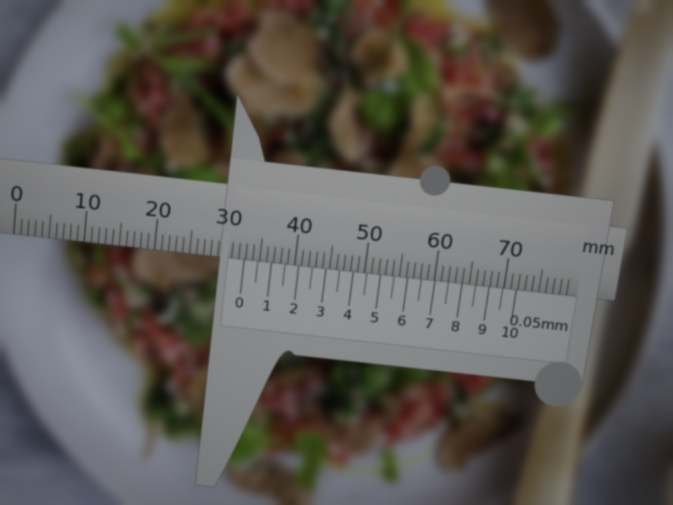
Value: 32.8
